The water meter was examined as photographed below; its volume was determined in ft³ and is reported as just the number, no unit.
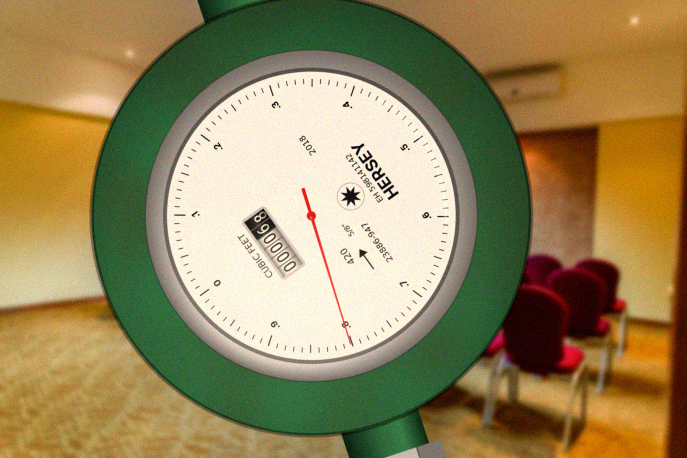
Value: 67.80
